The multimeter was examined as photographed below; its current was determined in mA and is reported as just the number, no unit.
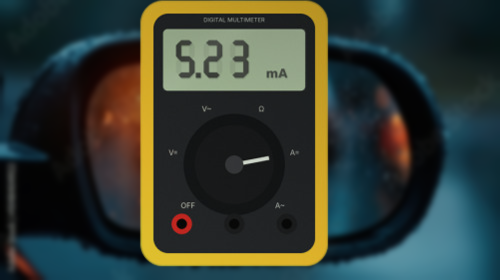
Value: 5.23
